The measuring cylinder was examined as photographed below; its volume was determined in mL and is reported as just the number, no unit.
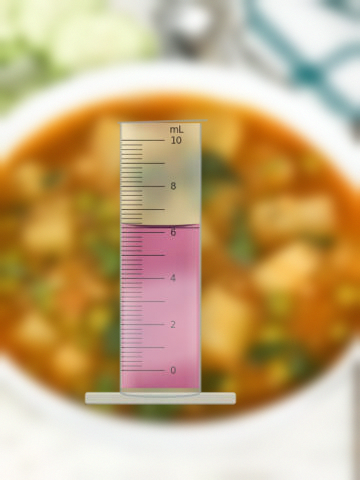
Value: 6.2
